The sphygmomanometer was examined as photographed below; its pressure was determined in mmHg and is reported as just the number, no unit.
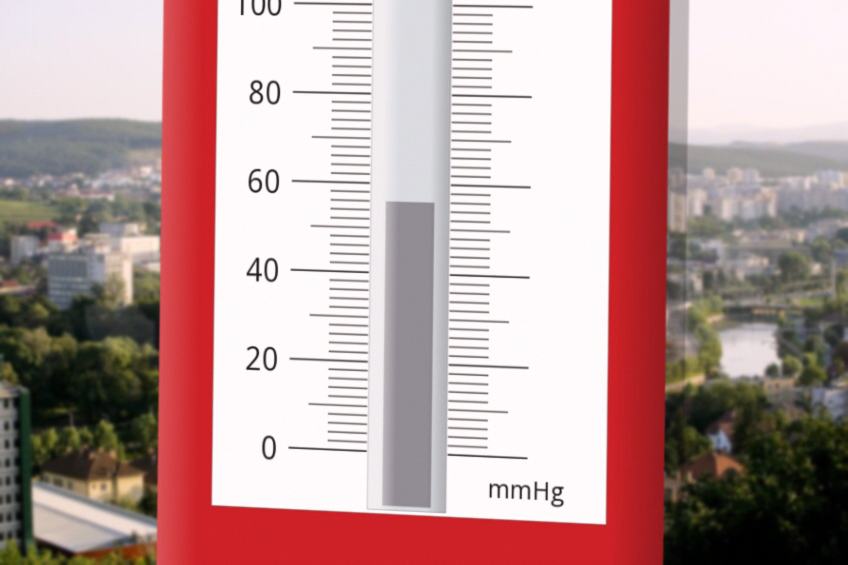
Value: 56
